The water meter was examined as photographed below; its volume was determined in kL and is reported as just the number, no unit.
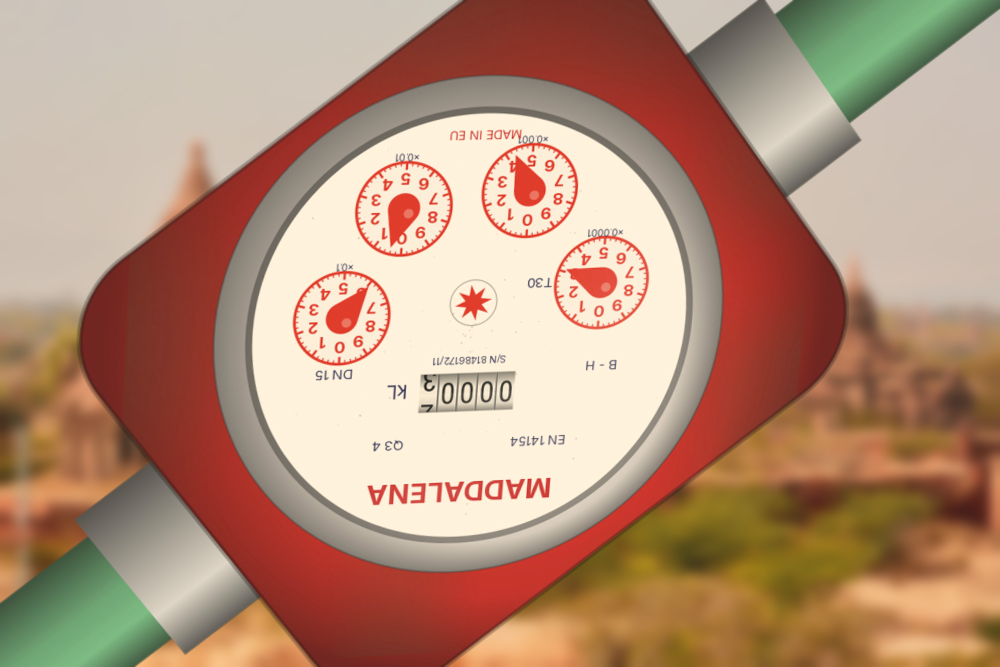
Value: 2.6043
